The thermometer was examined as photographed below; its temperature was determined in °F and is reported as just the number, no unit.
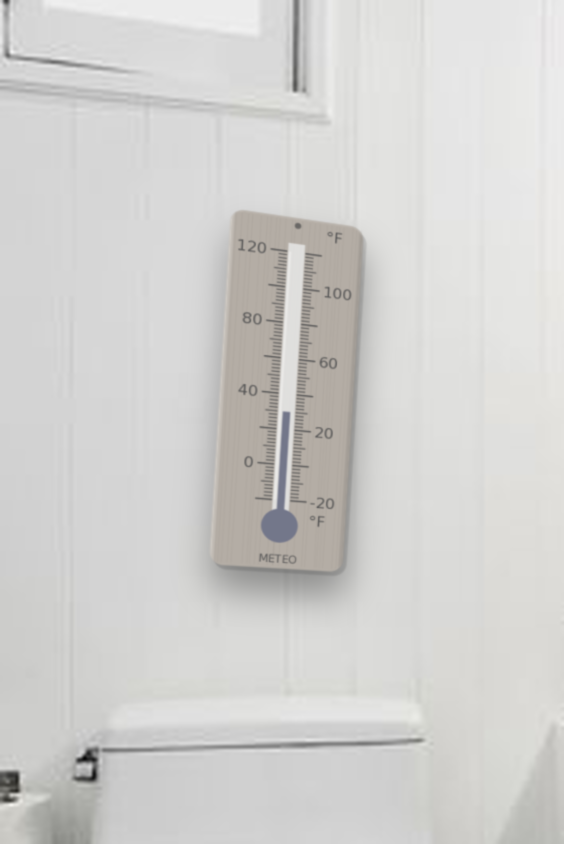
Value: 30
